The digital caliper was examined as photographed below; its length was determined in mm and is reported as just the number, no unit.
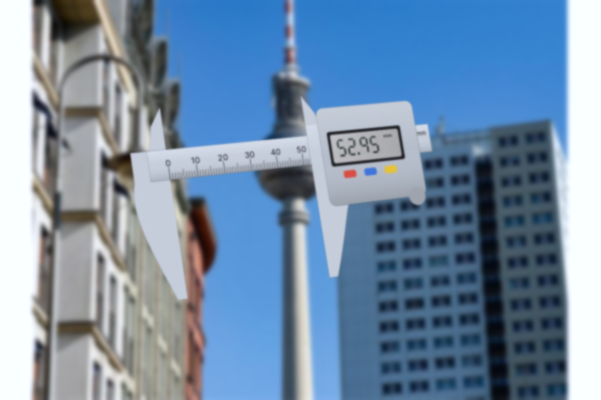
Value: 52.95
